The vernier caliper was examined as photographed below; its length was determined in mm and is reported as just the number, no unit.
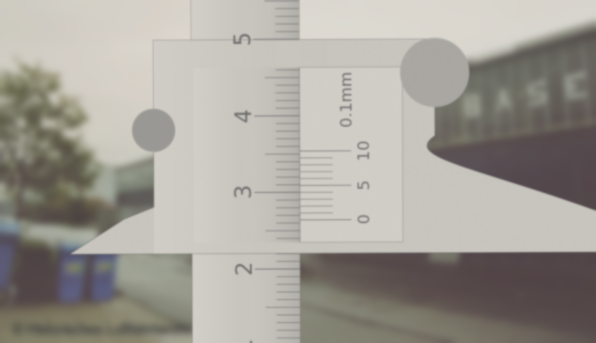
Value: 26.4
